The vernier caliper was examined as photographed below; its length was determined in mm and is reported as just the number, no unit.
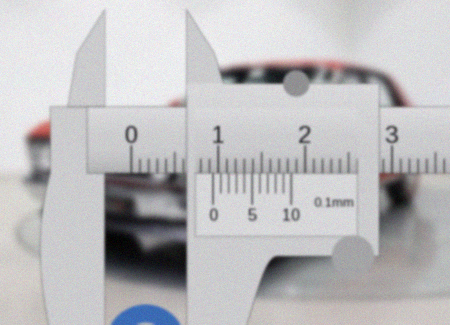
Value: 9.4
